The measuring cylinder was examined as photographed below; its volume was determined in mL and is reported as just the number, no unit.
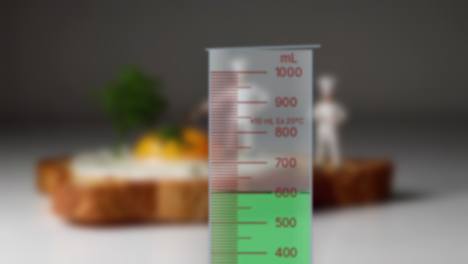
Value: 600
